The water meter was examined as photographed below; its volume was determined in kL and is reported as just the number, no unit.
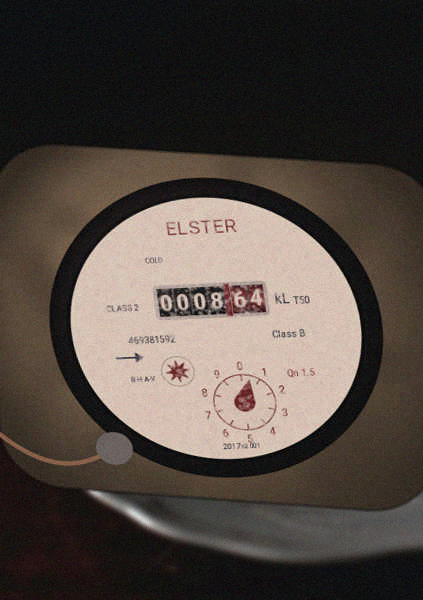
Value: 8.640
